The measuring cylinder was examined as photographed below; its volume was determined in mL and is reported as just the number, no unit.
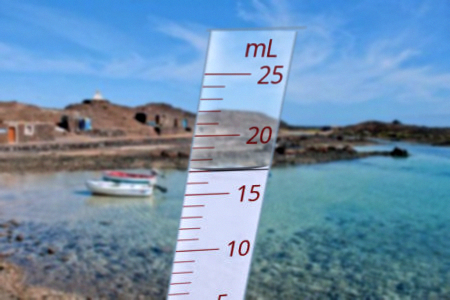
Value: 17
